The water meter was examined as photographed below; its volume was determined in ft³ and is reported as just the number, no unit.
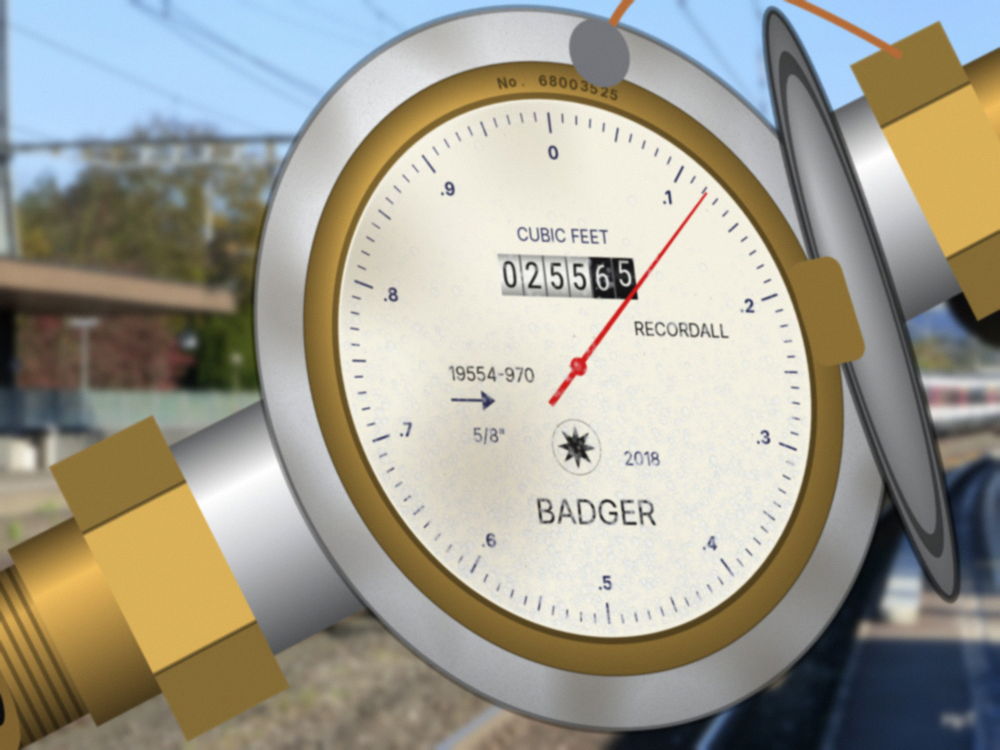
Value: 25565.12
